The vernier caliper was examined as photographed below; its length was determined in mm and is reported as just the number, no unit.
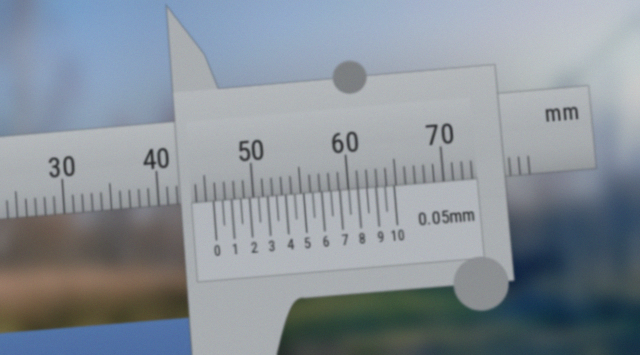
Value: 45.8
